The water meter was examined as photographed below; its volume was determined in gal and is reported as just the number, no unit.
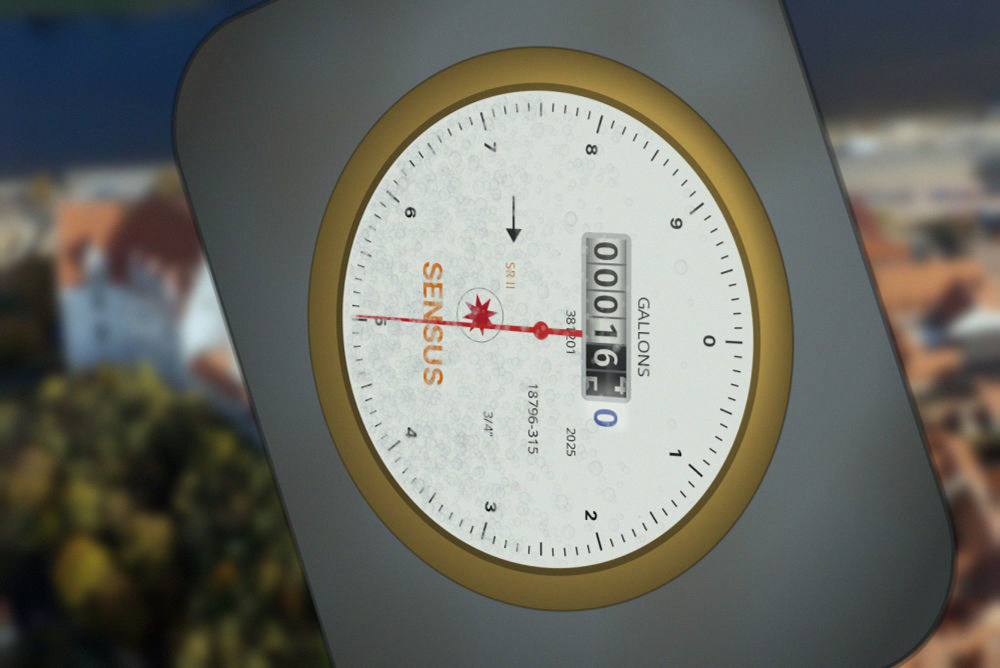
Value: 1645.0
